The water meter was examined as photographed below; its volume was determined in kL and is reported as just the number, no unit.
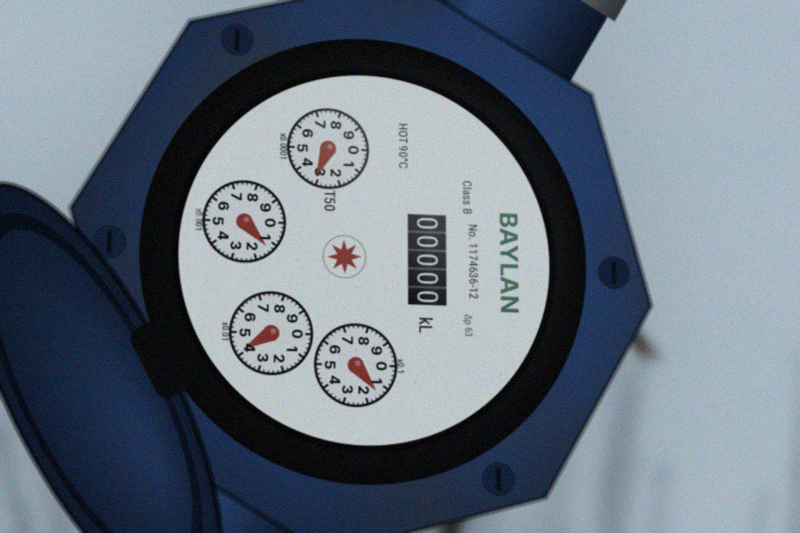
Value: 0.1413
